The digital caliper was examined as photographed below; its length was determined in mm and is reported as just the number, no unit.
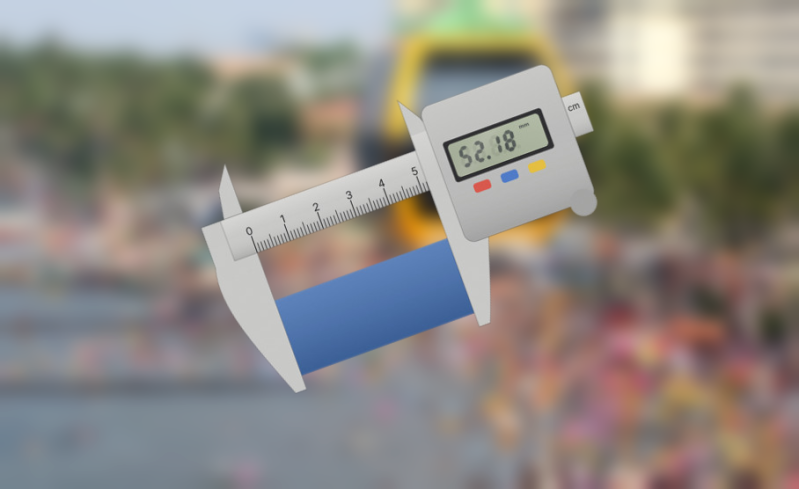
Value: 52.18
